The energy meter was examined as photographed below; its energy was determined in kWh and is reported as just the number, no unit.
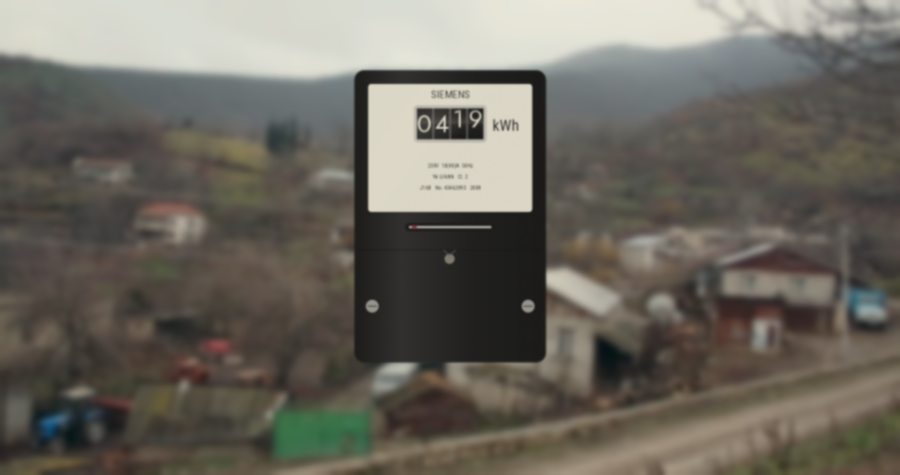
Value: 419
